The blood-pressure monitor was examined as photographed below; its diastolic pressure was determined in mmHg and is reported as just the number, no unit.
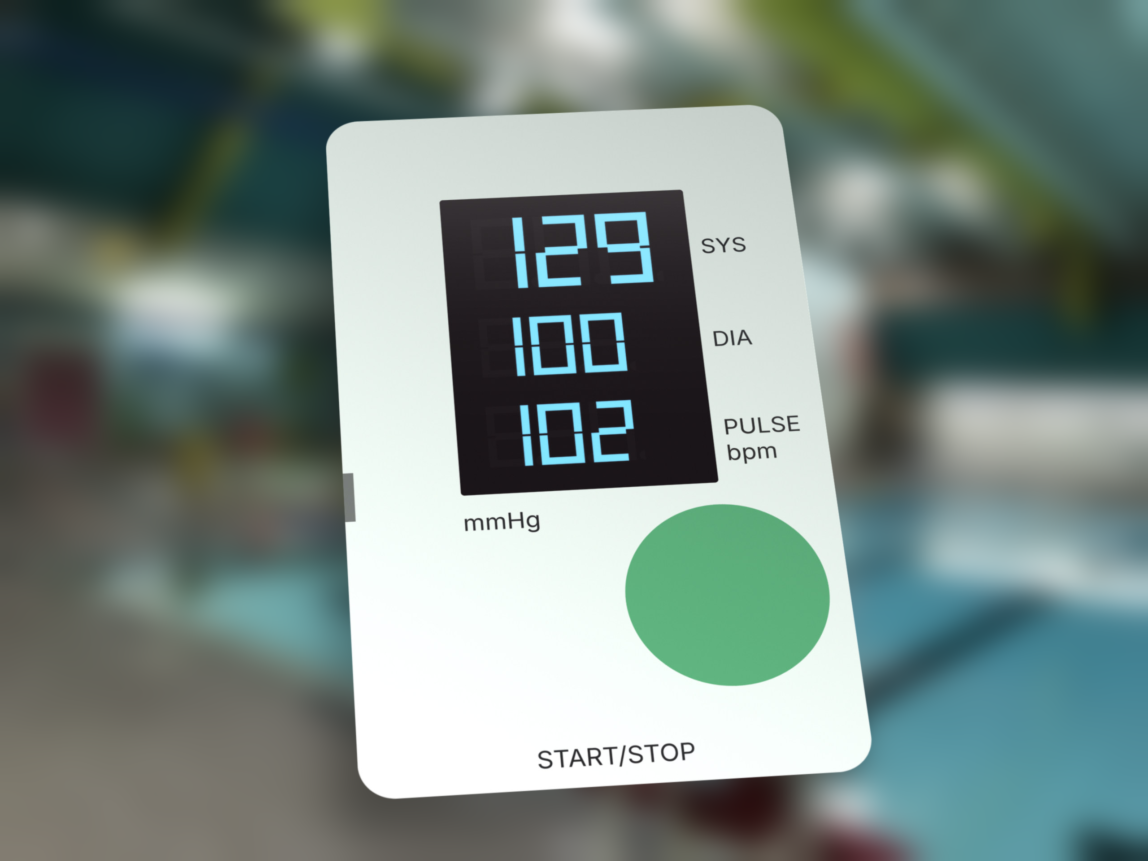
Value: 100
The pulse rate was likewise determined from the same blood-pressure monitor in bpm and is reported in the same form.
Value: 102
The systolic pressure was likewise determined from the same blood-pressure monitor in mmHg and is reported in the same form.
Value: 129
